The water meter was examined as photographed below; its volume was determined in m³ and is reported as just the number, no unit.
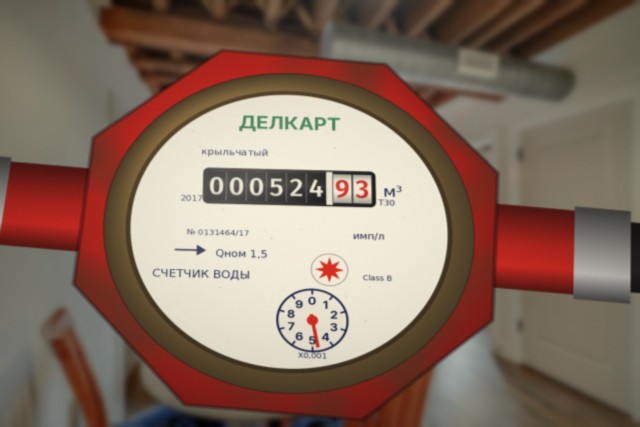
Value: 524.934
